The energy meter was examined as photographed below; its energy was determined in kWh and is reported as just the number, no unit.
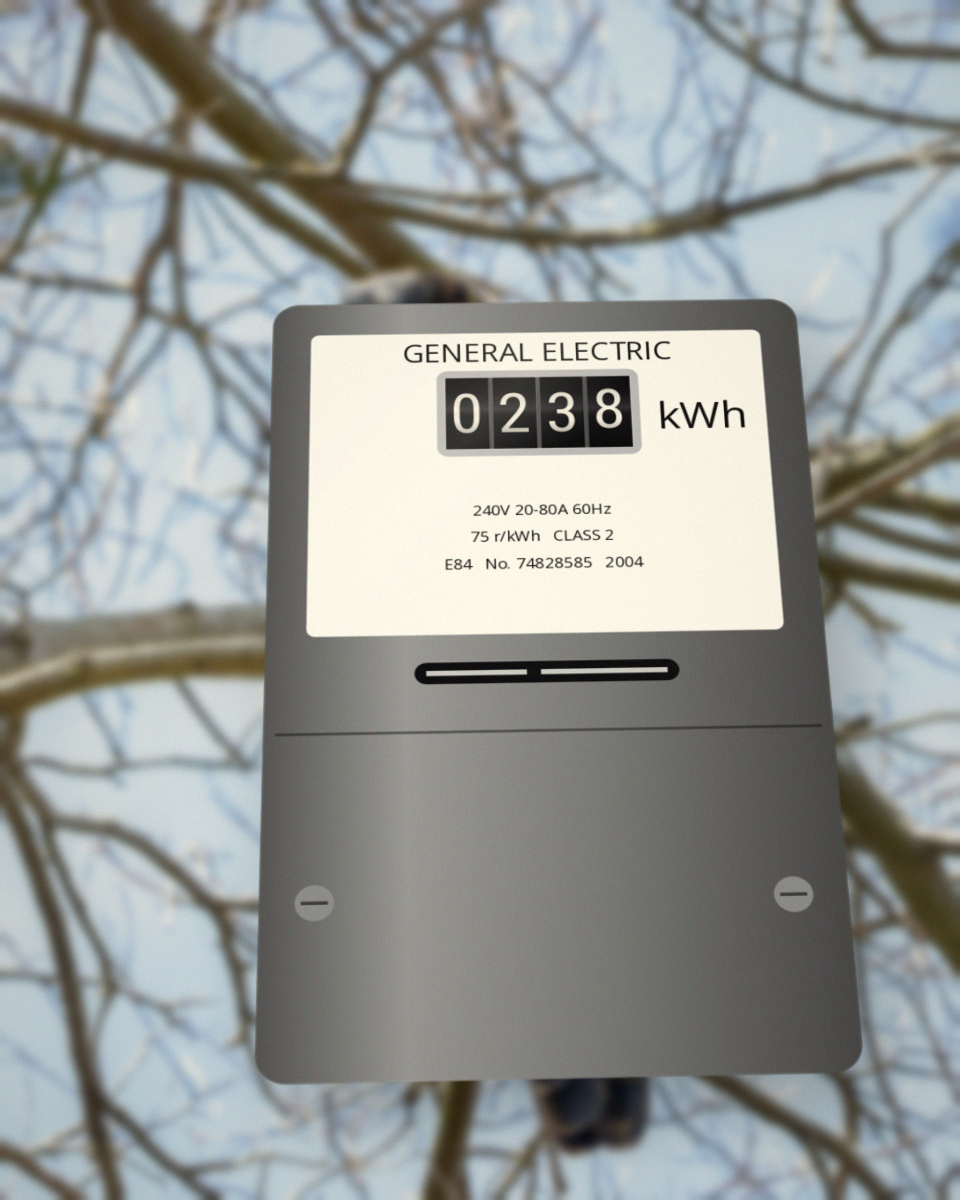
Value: 238
